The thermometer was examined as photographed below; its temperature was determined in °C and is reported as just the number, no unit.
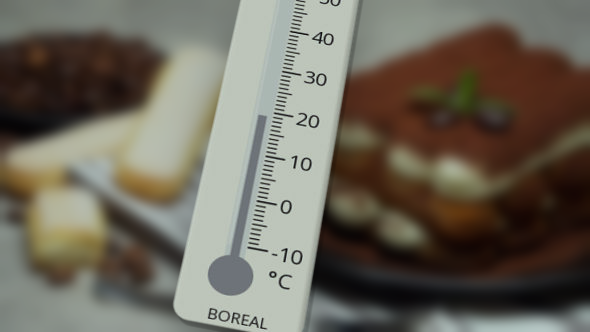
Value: 19
